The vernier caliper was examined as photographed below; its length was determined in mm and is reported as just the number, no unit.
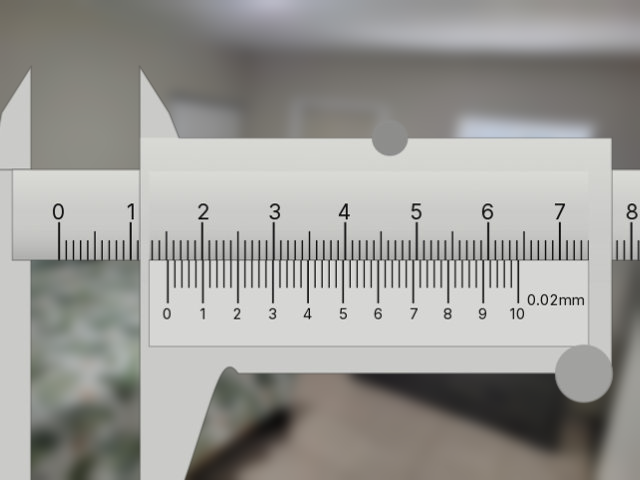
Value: 15.2
